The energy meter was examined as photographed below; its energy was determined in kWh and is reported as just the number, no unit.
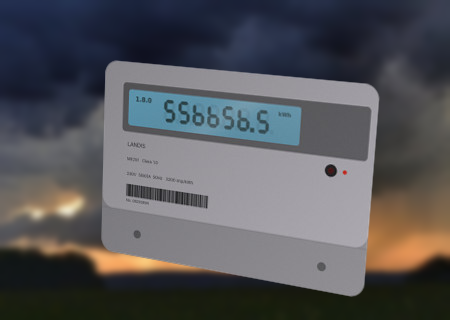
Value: 556656.5
